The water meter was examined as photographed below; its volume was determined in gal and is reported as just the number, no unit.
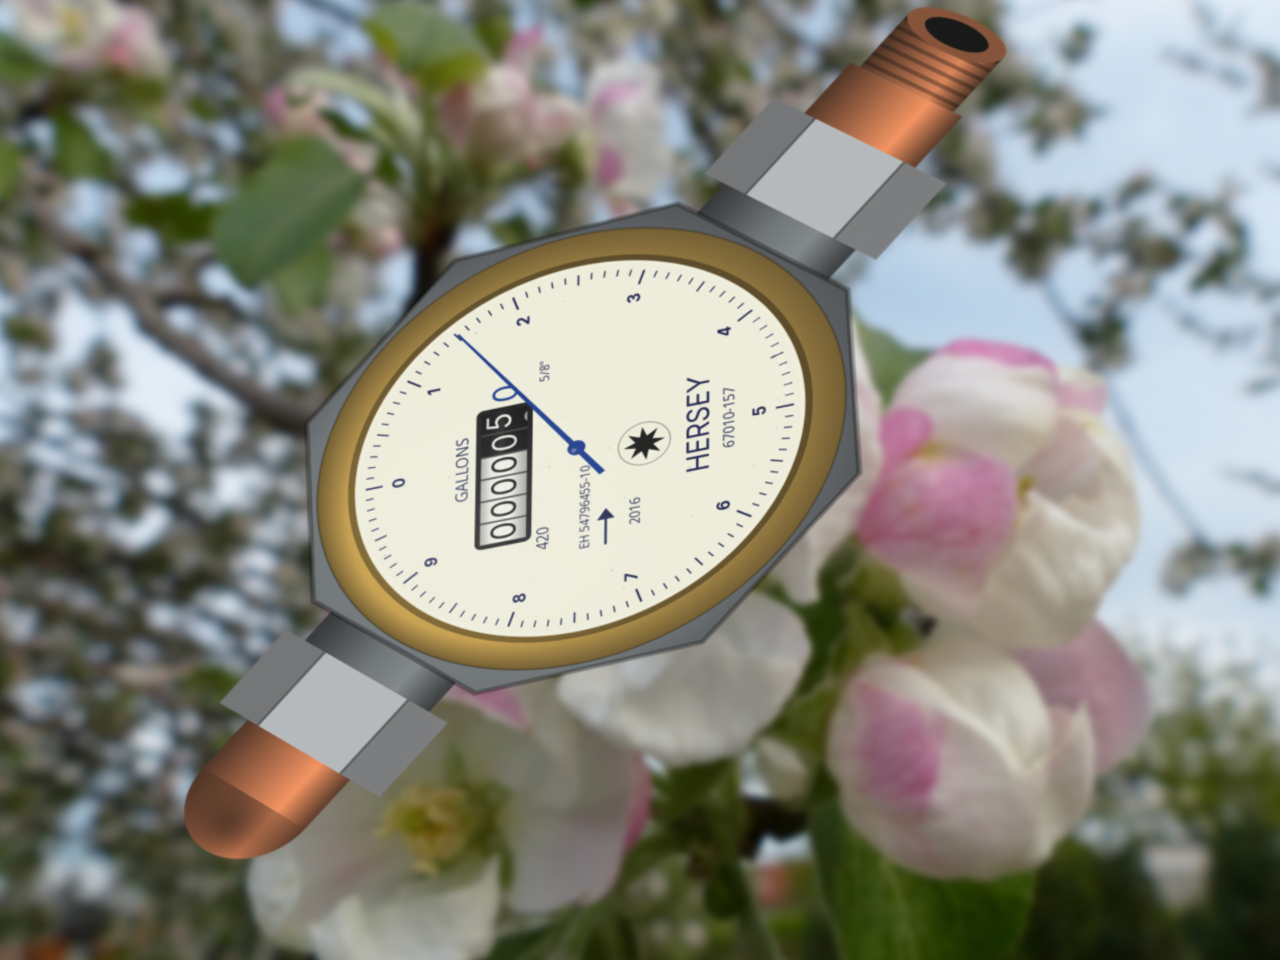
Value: 51.5
